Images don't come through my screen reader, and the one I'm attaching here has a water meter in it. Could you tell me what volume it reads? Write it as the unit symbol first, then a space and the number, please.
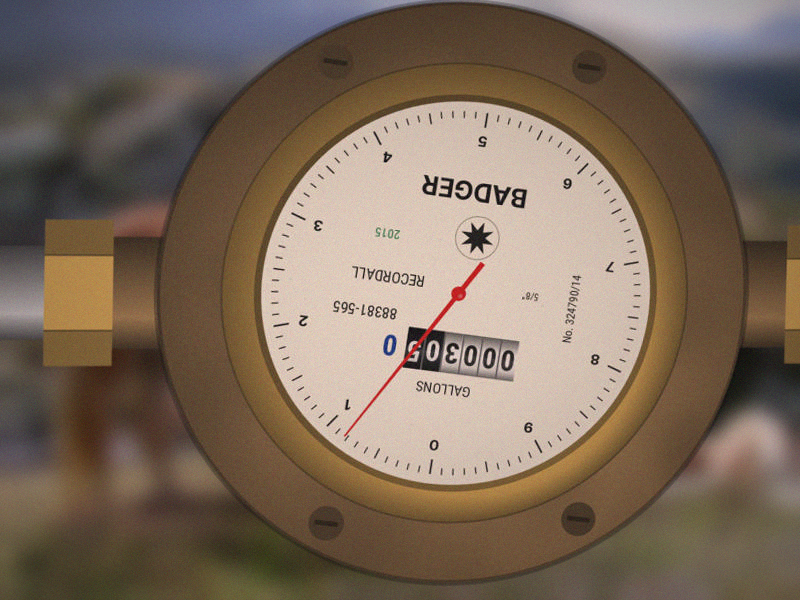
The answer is gal 3050.8
